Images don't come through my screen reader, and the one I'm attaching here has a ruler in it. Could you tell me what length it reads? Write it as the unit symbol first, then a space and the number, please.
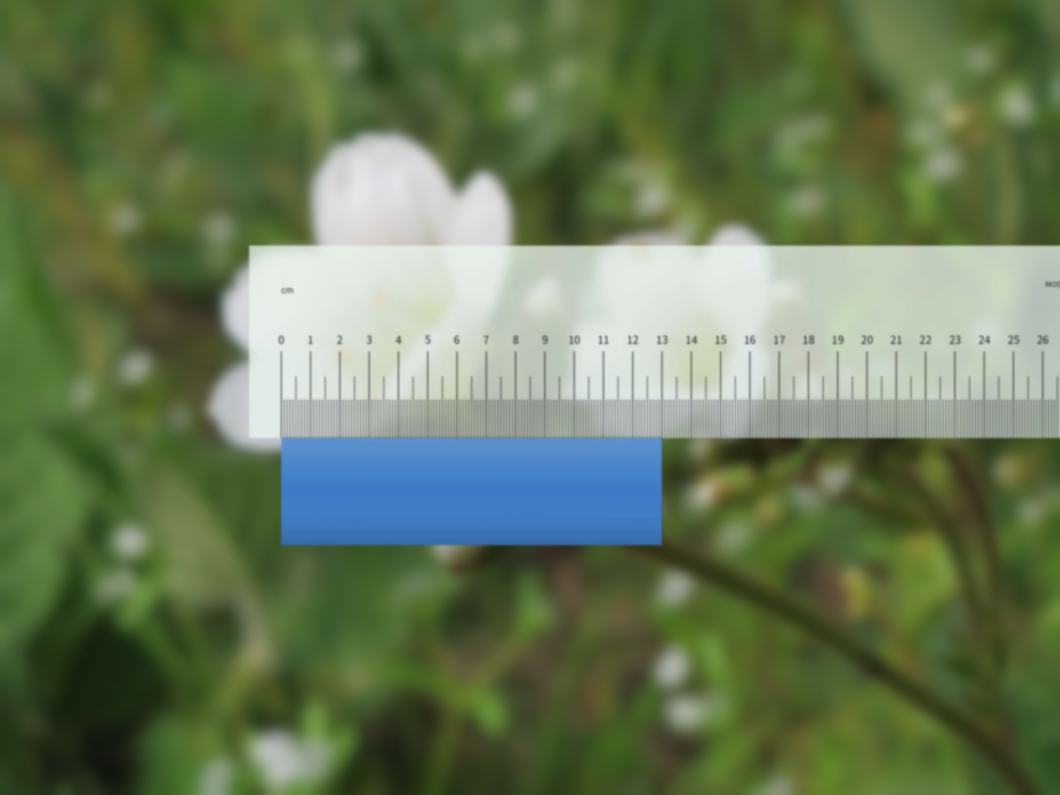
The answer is cm 13
